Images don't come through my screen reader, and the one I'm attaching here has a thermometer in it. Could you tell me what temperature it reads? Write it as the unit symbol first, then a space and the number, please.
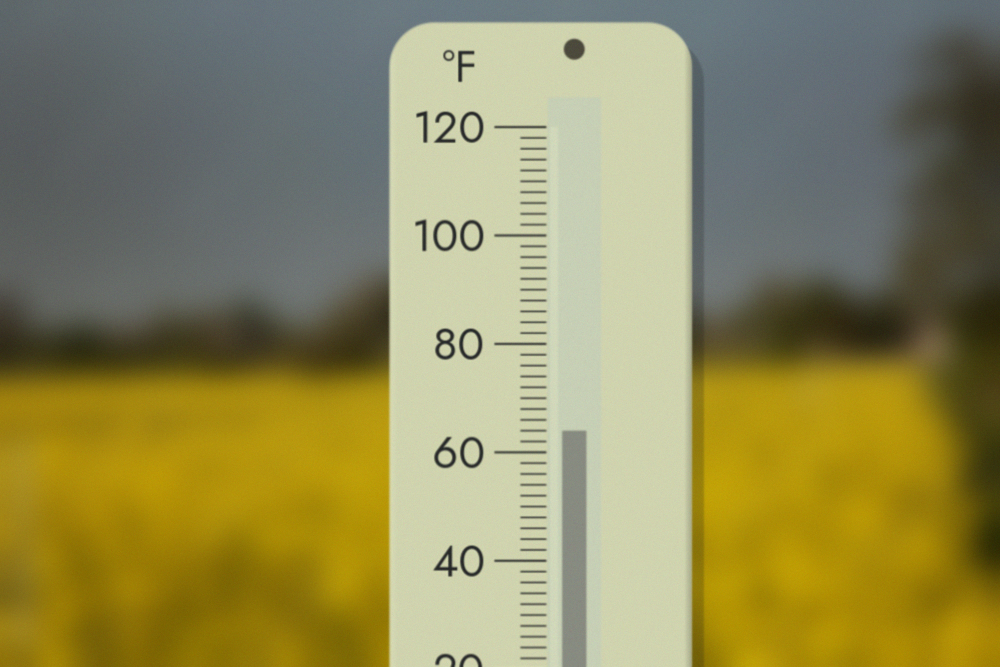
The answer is °F 64
